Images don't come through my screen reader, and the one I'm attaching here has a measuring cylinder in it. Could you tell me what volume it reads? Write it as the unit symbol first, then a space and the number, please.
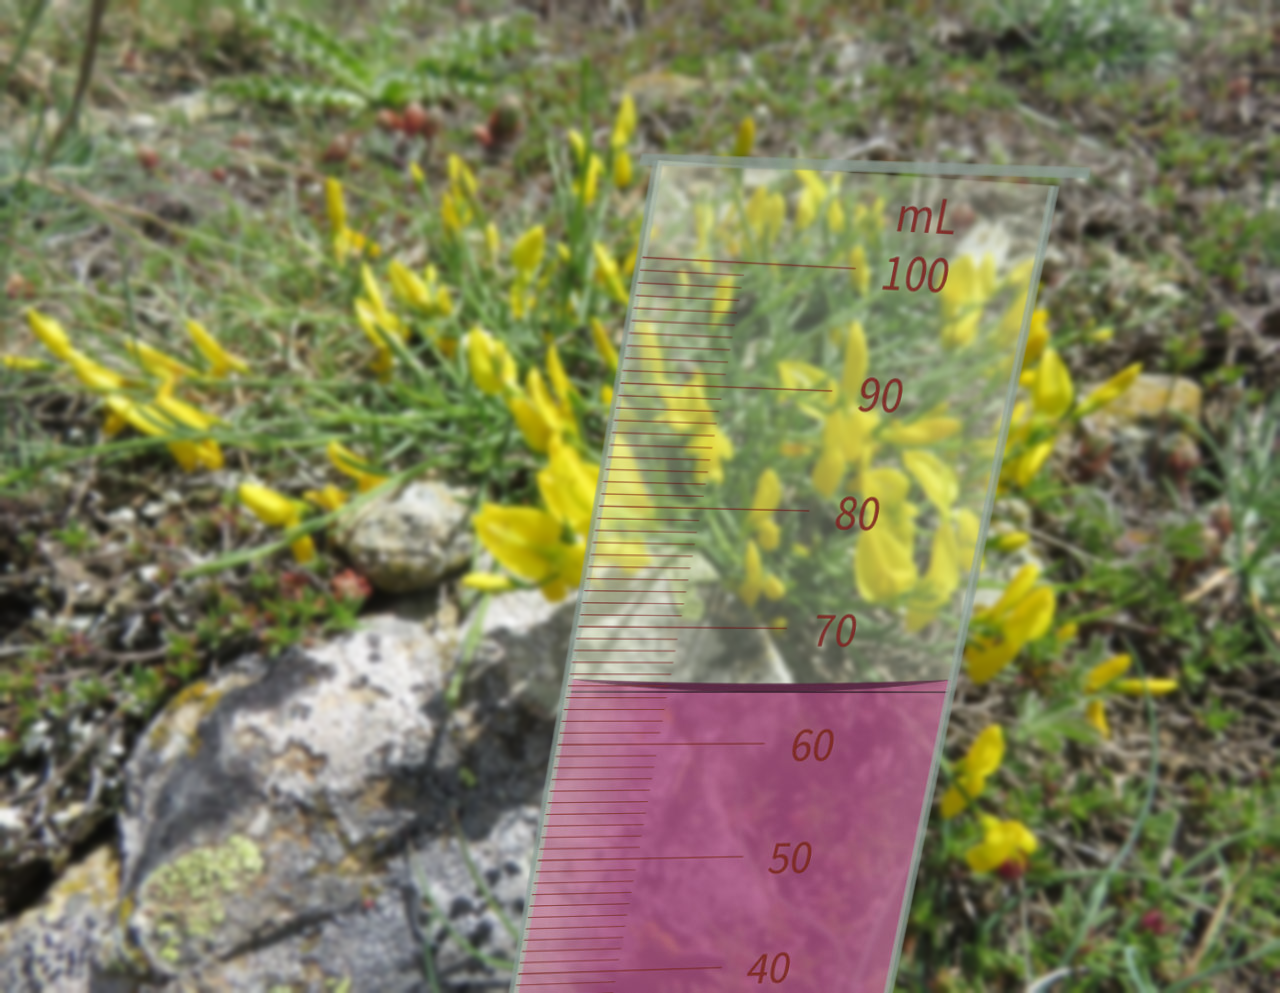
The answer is mL 64.5
